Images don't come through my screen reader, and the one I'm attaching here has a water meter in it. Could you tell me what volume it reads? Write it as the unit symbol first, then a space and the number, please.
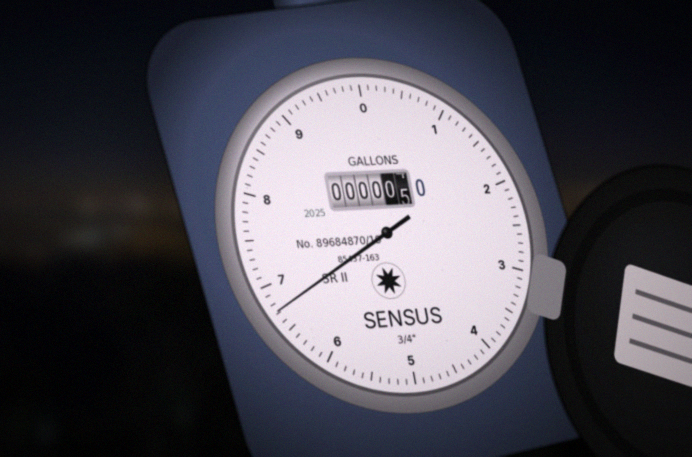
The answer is gal 46.7
